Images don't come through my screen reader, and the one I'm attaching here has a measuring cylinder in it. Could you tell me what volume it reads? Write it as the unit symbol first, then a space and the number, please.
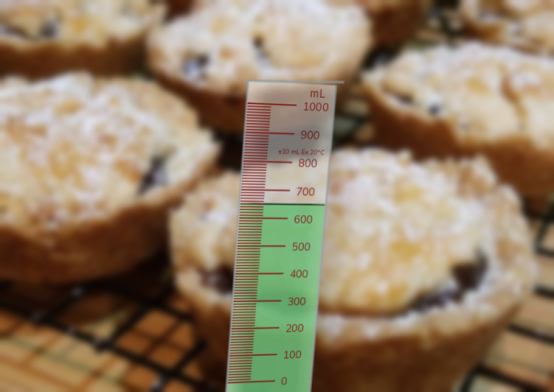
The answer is mL 650
